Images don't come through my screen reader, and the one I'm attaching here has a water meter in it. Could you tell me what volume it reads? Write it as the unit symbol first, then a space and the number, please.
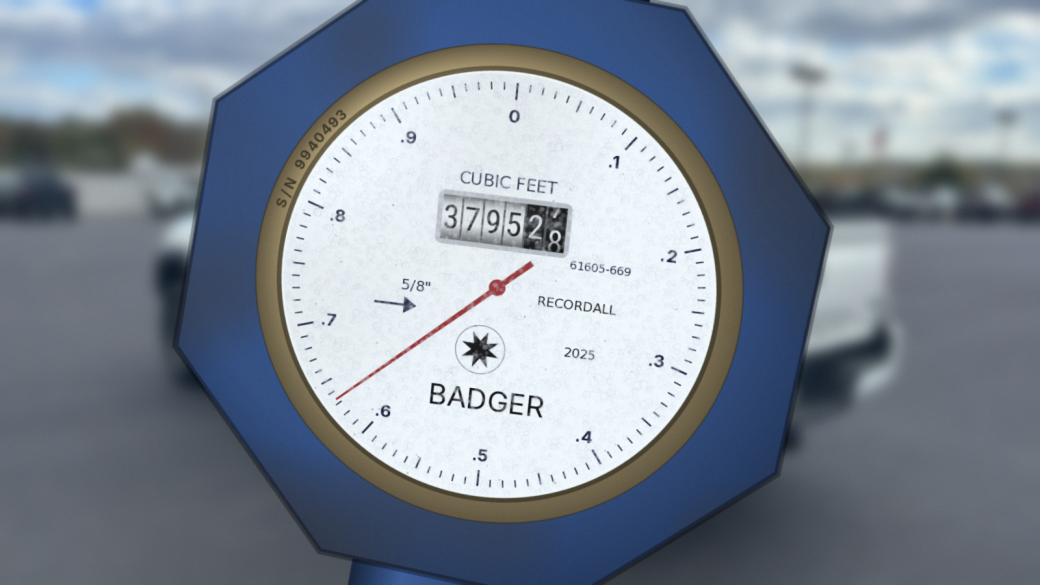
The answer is ft³ 379527.63
